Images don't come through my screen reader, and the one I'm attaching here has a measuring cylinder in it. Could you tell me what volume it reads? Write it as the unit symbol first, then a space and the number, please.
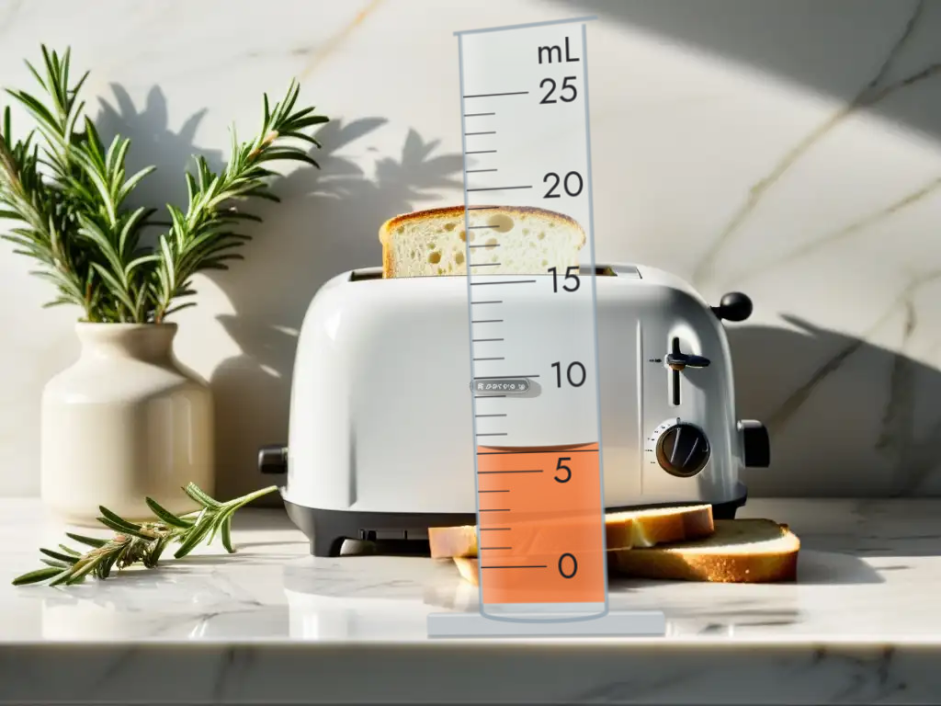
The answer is mL 6
